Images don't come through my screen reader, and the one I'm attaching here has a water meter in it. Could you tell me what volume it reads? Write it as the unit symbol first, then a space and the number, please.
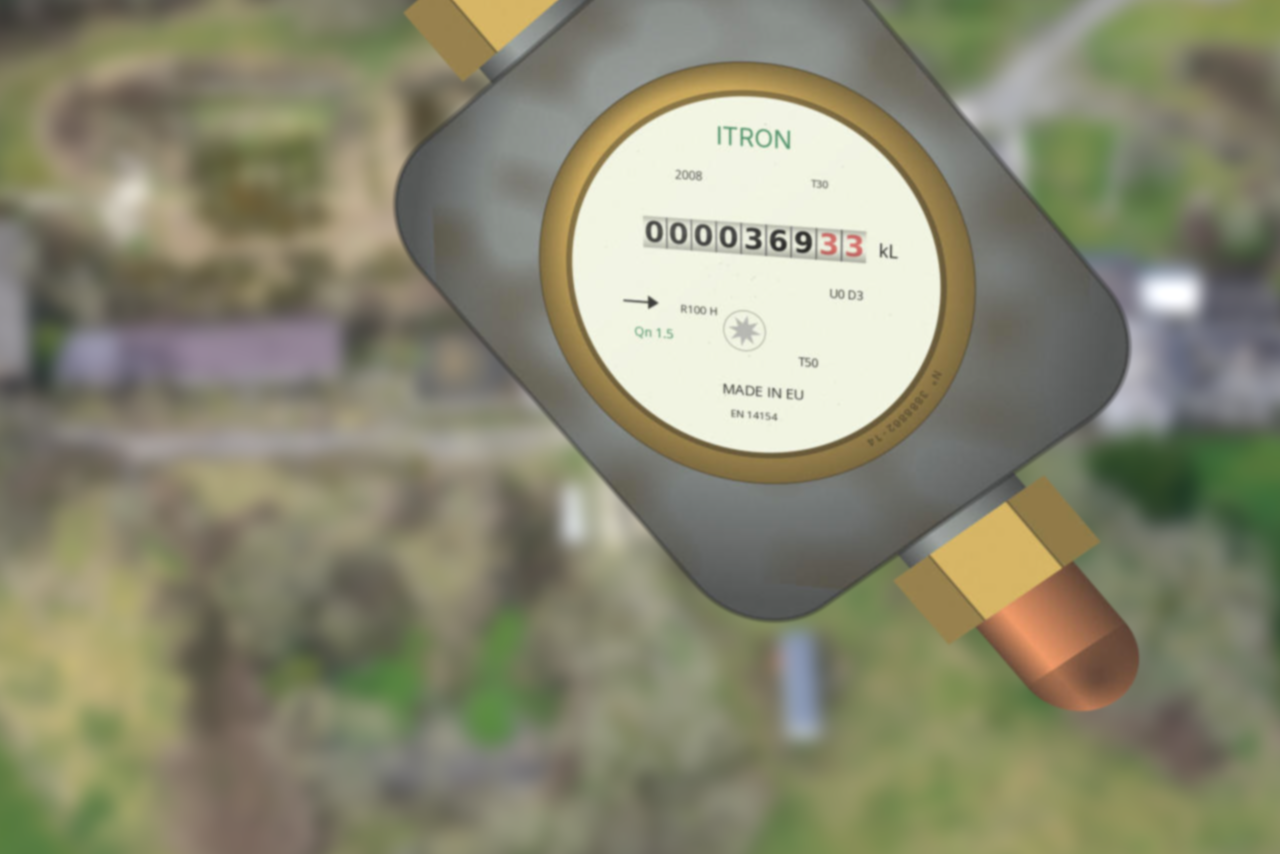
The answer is kL 369.33
